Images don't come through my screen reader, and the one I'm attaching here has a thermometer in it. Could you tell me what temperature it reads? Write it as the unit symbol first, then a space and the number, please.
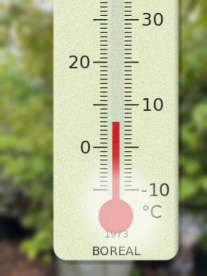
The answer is °C 6
